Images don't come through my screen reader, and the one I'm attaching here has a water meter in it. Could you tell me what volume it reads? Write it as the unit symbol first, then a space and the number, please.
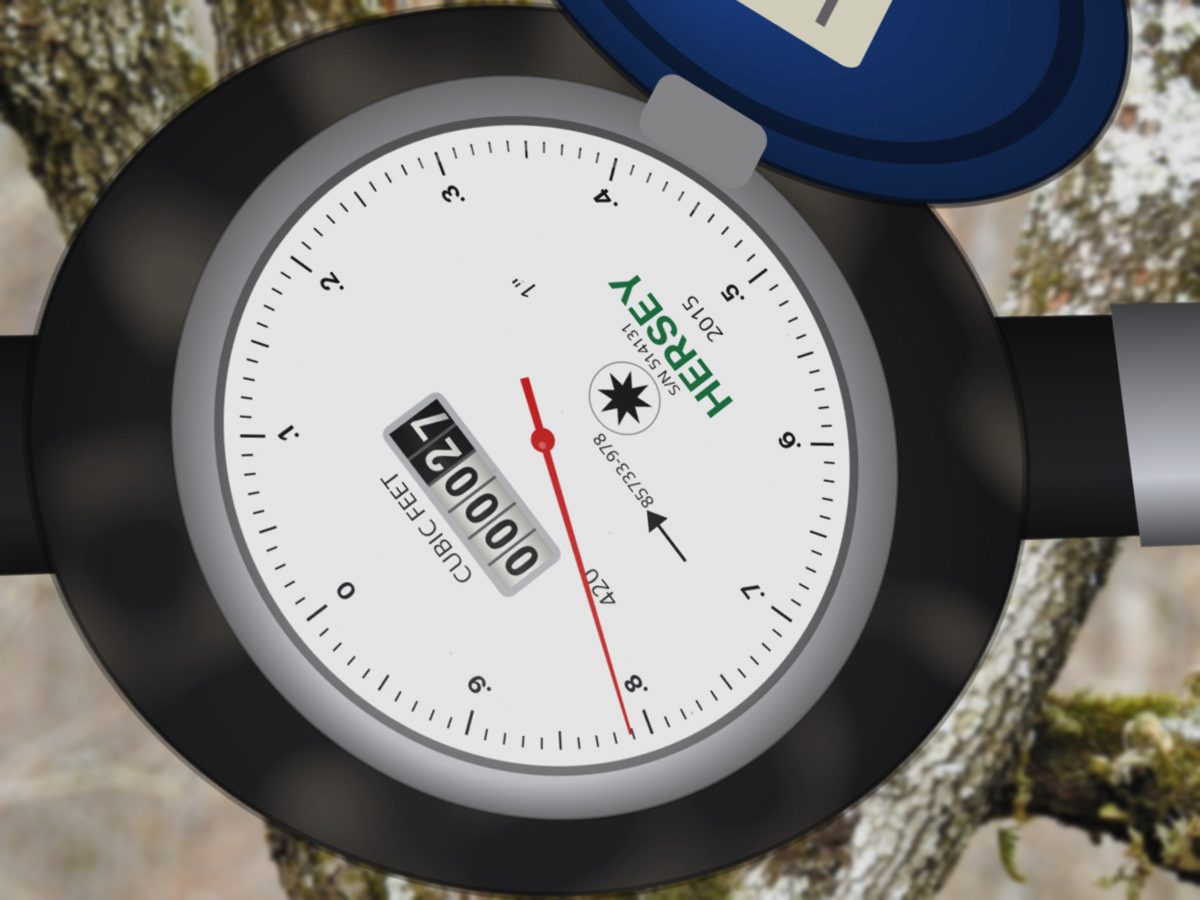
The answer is ft³ 26.81
